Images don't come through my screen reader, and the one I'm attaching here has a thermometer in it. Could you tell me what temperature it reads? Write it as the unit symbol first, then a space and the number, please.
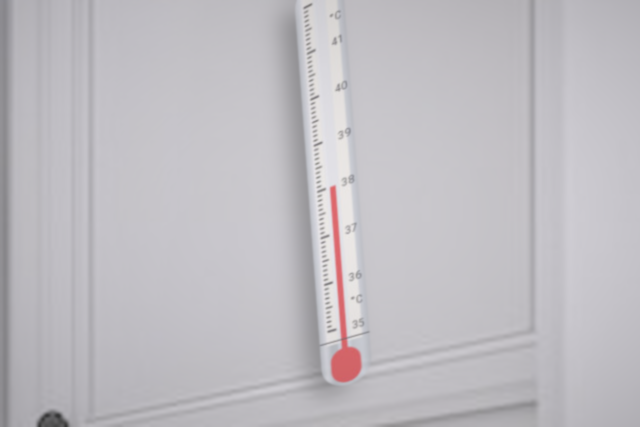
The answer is °C 38
